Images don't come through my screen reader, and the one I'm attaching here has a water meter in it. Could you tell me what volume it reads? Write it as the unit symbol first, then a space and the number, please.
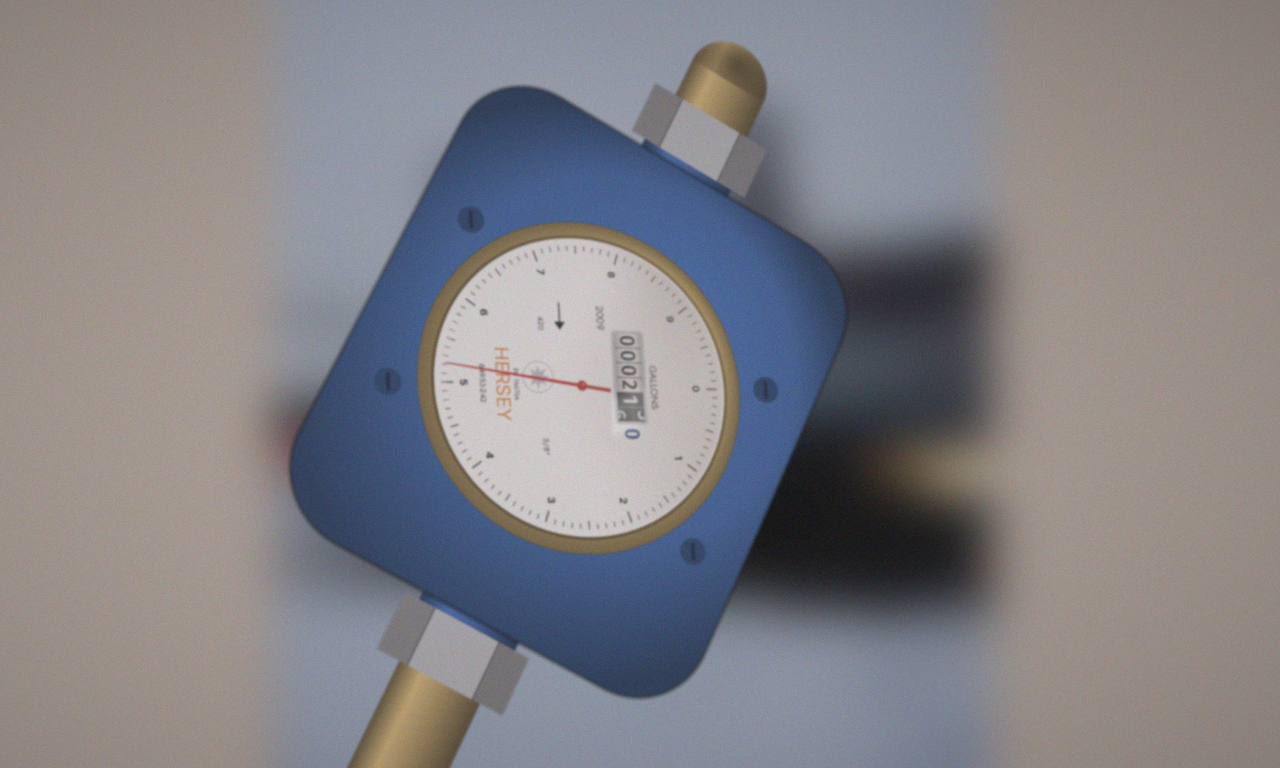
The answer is gal 2155.2
